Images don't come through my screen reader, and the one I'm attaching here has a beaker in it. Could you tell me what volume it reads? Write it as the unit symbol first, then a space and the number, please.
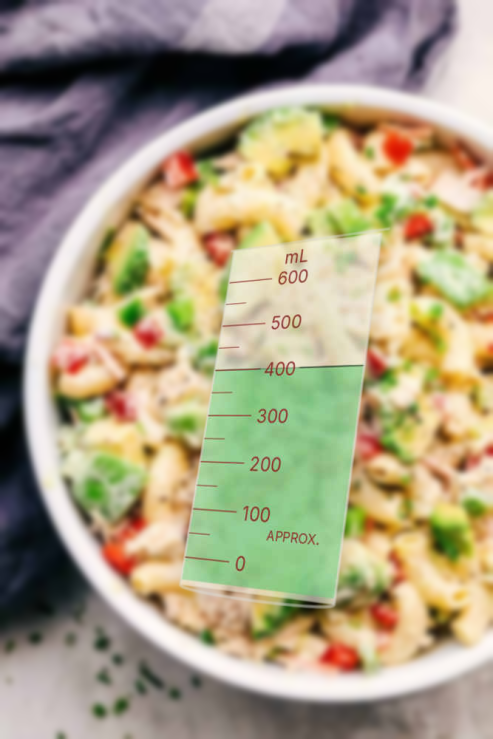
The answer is mL 400
